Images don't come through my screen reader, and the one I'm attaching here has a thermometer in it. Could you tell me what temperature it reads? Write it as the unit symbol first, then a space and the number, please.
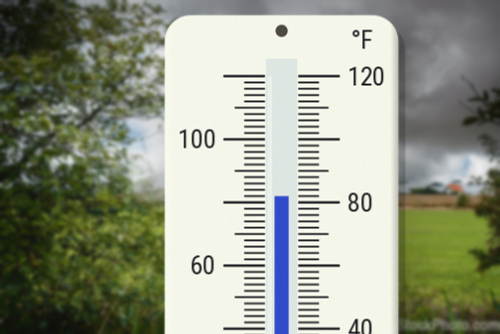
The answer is °F 82
